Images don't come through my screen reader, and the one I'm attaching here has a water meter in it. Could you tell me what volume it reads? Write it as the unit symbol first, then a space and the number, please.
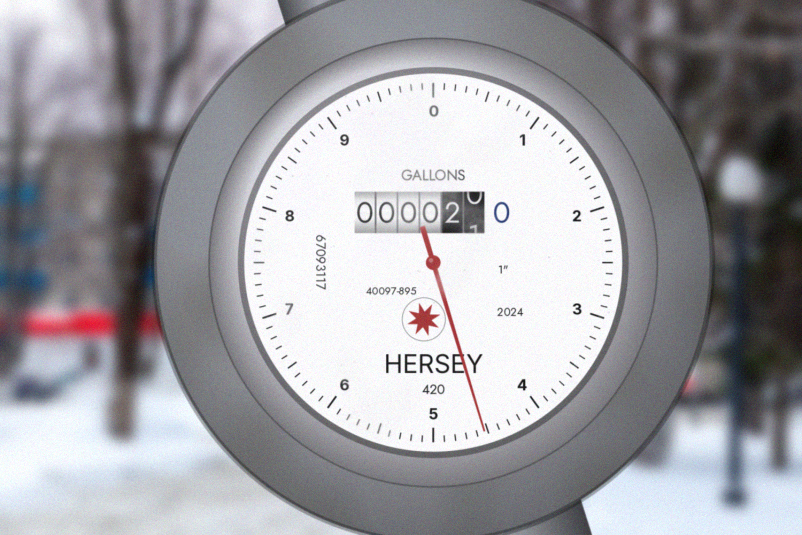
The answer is gal 204.5
